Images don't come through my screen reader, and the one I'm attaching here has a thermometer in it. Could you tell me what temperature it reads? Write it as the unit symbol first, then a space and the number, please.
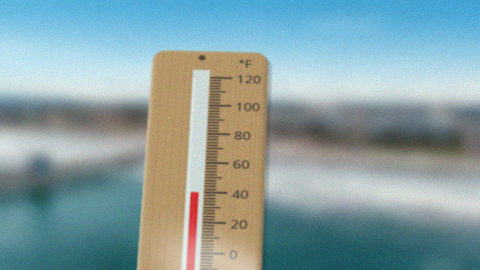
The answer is °F 40
